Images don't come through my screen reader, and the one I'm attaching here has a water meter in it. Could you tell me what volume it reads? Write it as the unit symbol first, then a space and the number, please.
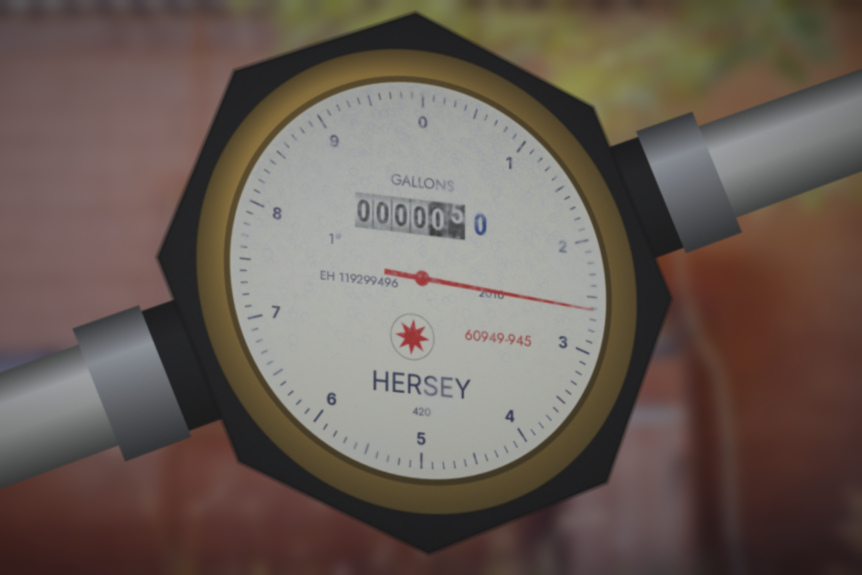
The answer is gal 52.6
